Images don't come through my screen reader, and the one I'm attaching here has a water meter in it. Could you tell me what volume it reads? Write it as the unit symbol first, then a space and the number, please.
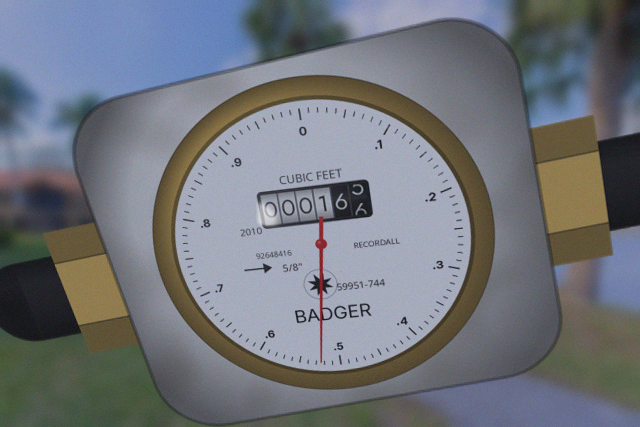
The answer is ft³ 165.52
